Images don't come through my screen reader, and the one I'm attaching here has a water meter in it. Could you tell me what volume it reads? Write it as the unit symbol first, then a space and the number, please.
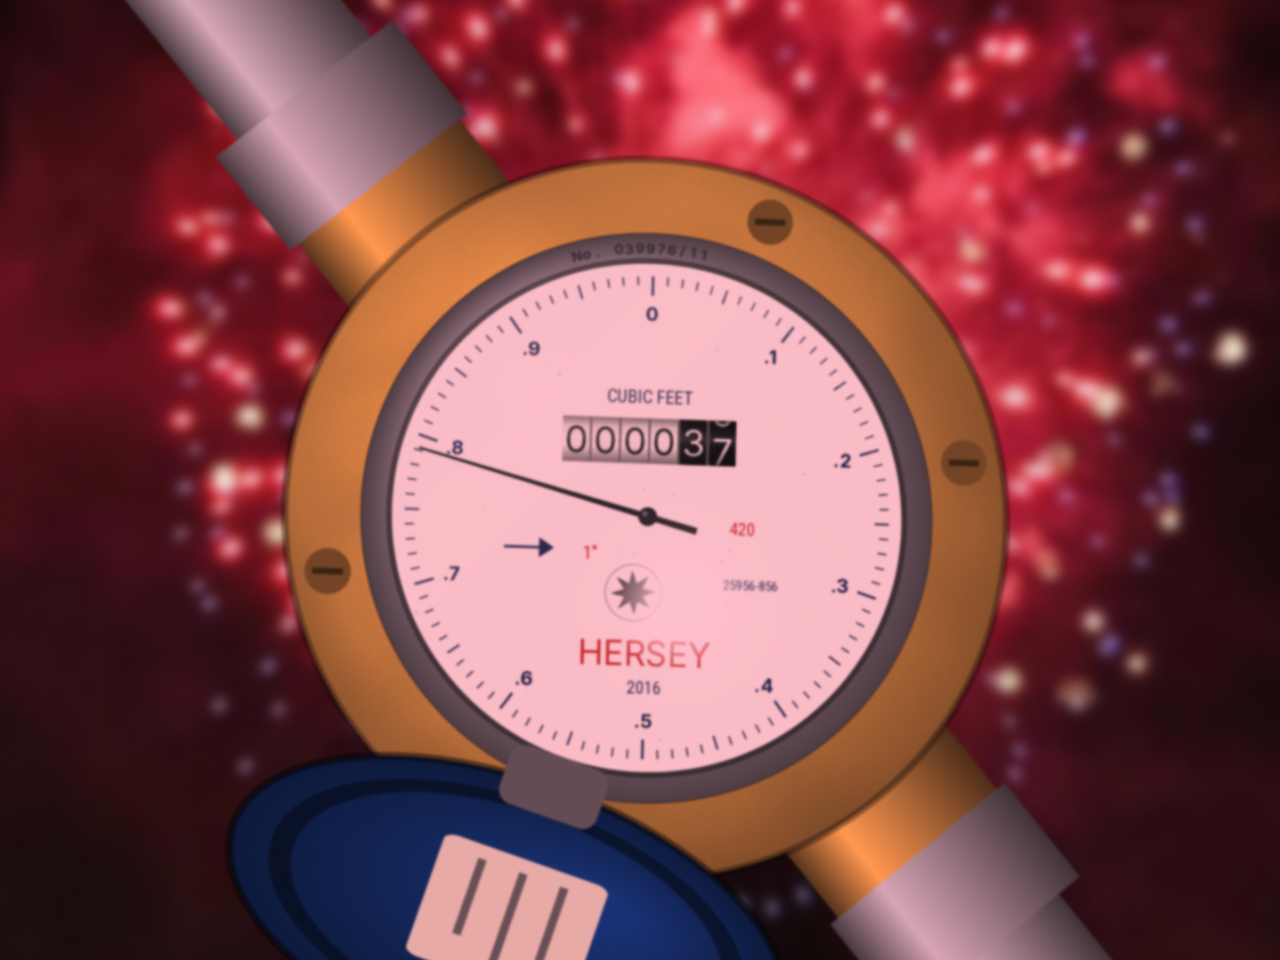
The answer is ft³ 36.79
